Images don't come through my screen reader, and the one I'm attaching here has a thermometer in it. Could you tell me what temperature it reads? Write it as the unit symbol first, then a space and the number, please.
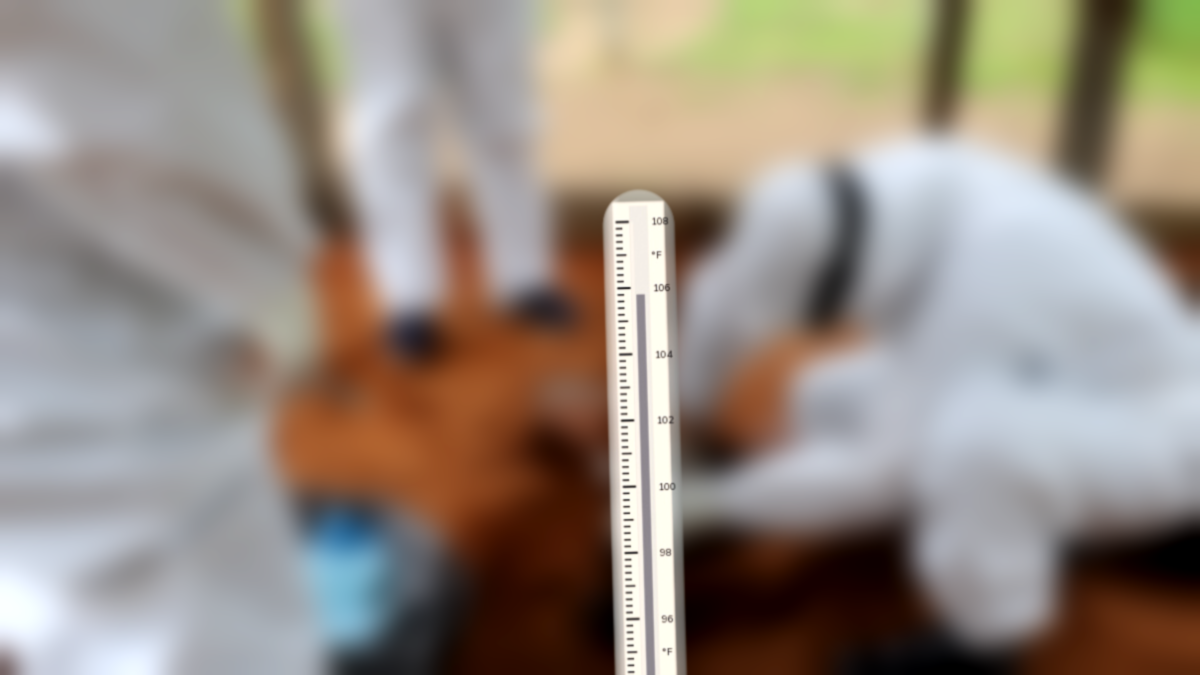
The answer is °F 105.8
